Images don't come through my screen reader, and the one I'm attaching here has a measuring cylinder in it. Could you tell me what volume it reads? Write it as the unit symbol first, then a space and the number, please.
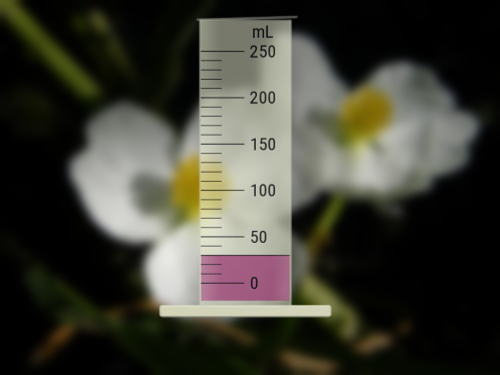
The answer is mL 30
